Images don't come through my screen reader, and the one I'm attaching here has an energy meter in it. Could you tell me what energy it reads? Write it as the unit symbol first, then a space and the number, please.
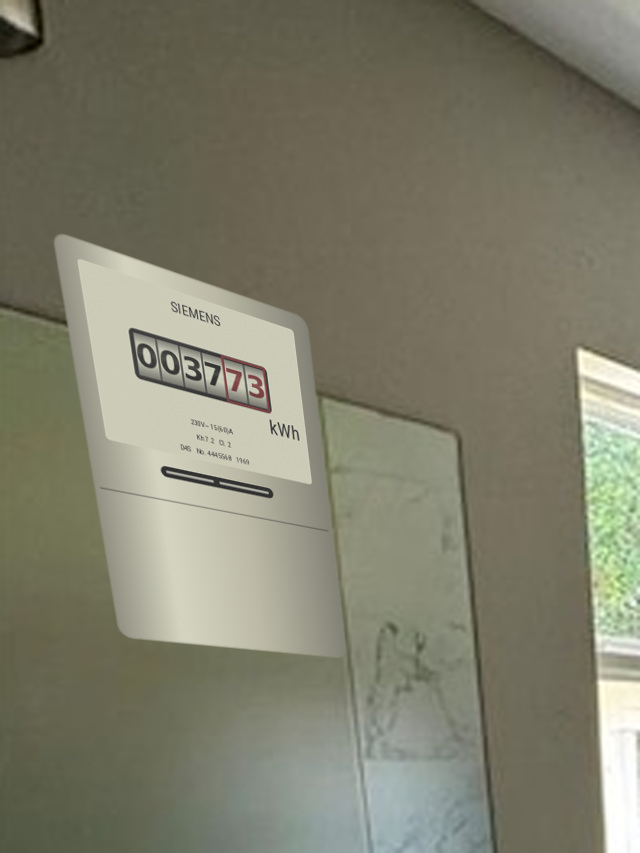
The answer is kWh 37.73
